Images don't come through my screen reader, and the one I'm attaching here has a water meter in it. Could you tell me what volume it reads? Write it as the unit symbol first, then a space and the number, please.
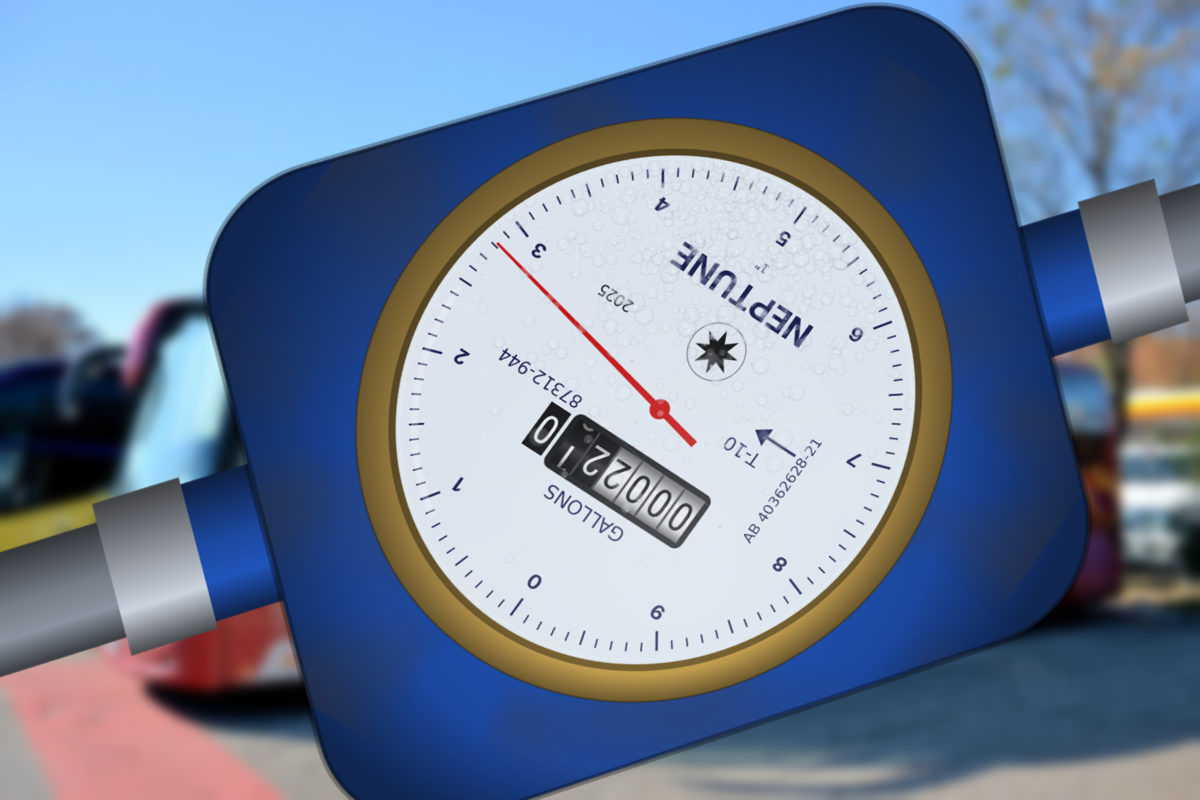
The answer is gal 2212.8
